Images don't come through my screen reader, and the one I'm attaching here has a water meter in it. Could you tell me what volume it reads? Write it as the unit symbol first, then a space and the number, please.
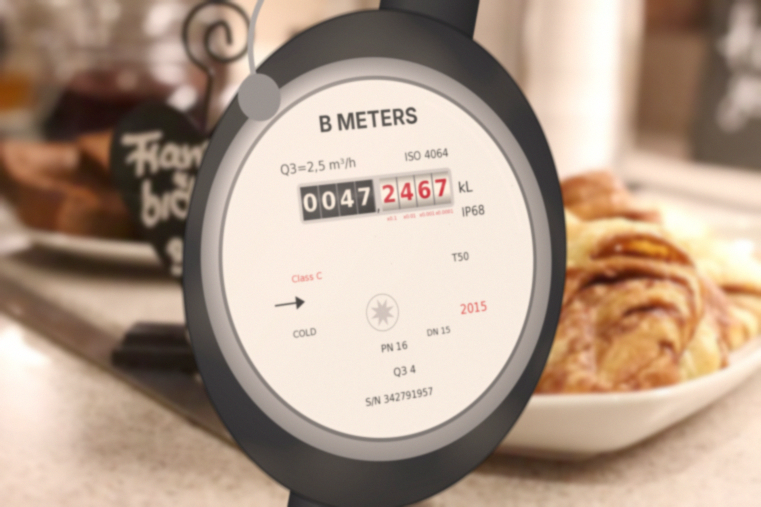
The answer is kL 47.2467
